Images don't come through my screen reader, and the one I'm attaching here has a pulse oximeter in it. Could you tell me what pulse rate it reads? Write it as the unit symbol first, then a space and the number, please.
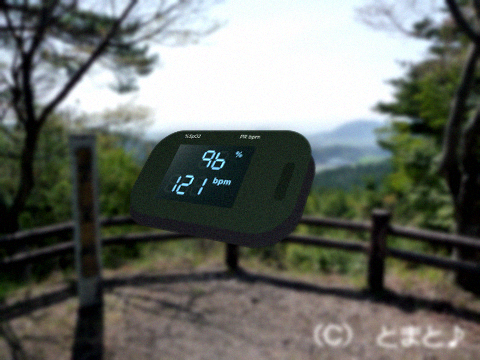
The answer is bpm 121
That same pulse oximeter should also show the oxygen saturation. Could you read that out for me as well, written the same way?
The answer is % 96
